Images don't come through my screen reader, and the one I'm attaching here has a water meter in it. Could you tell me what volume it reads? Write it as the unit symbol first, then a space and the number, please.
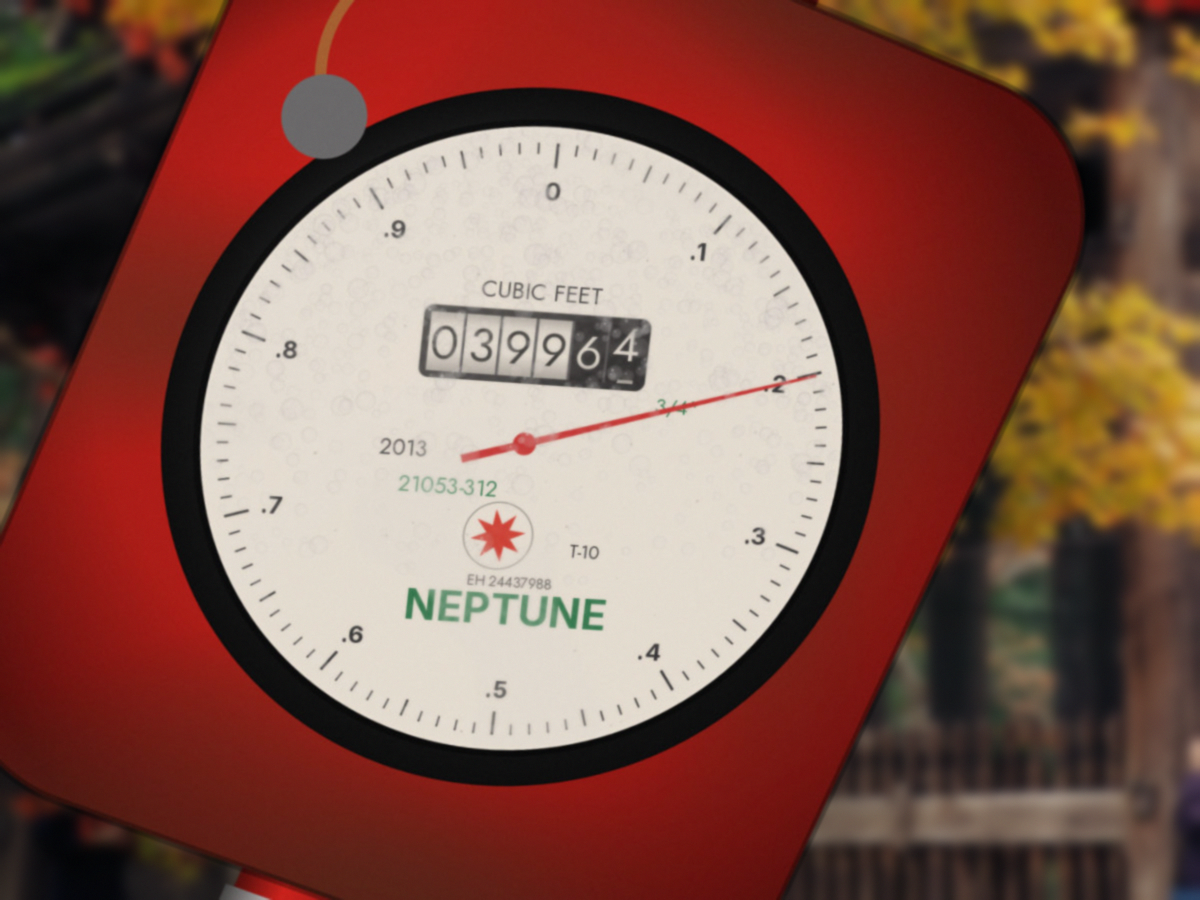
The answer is ft³ 39964.20
